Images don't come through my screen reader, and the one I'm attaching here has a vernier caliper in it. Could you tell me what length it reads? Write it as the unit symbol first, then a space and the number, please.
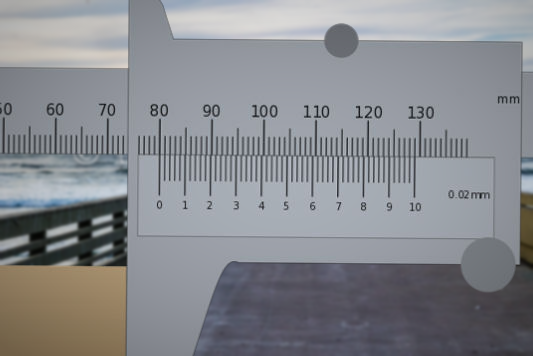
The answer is mm 80.0
